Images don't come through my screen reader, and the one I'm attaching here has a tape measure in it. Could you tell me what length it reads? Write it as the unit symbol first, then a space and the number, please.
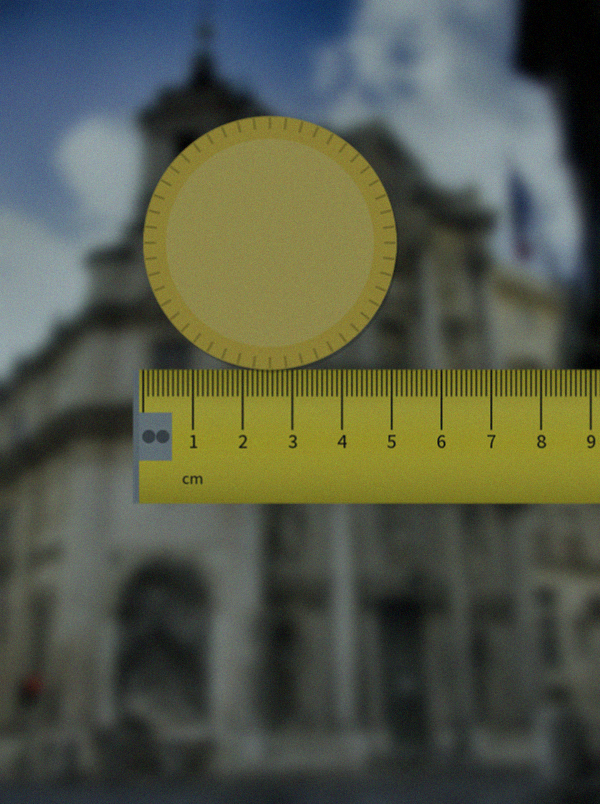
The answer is cm 5.1
